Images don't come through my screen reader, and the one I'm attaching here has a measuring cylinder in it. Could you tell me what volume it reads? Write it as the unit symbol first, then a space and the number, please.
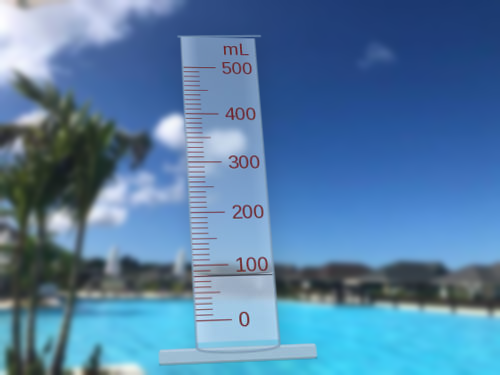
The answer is mL 80
